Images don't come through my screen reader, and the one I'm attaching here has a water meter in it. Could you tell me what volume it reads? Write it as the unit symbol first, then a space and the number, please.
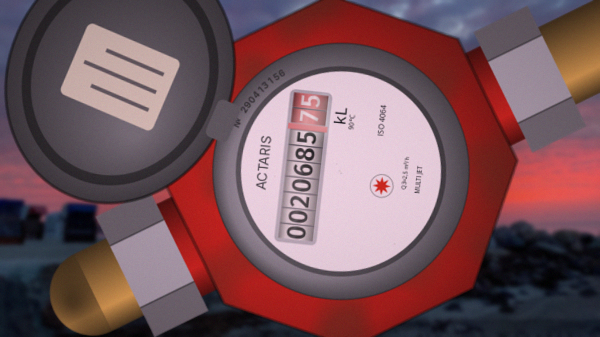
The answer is kL 20685.75
